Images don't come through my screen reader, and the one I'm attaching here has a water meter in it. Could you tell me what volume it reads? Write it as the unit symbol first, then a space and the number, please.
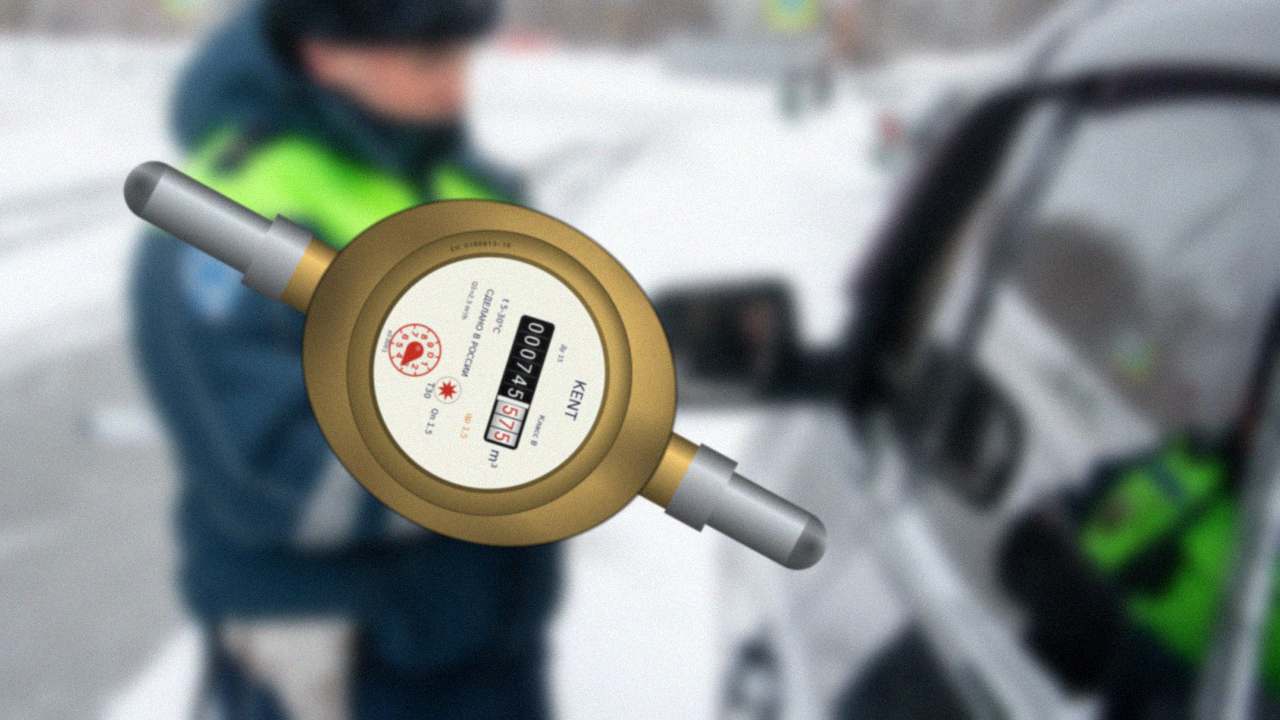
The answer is m³ 745.5753
